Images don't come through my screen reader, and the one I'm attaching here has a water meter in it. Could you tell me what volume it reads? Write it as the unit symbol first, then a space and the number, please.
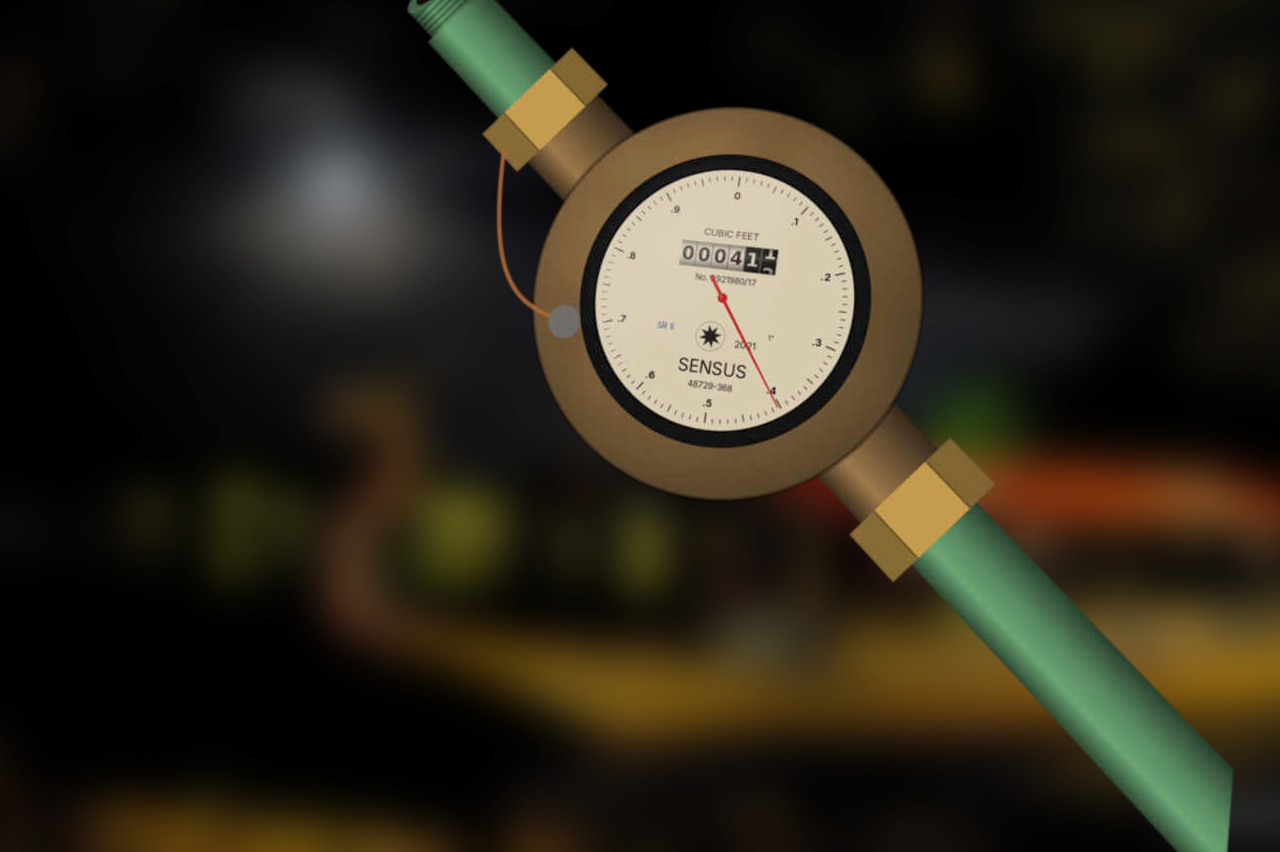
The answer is ft³ 411.40
